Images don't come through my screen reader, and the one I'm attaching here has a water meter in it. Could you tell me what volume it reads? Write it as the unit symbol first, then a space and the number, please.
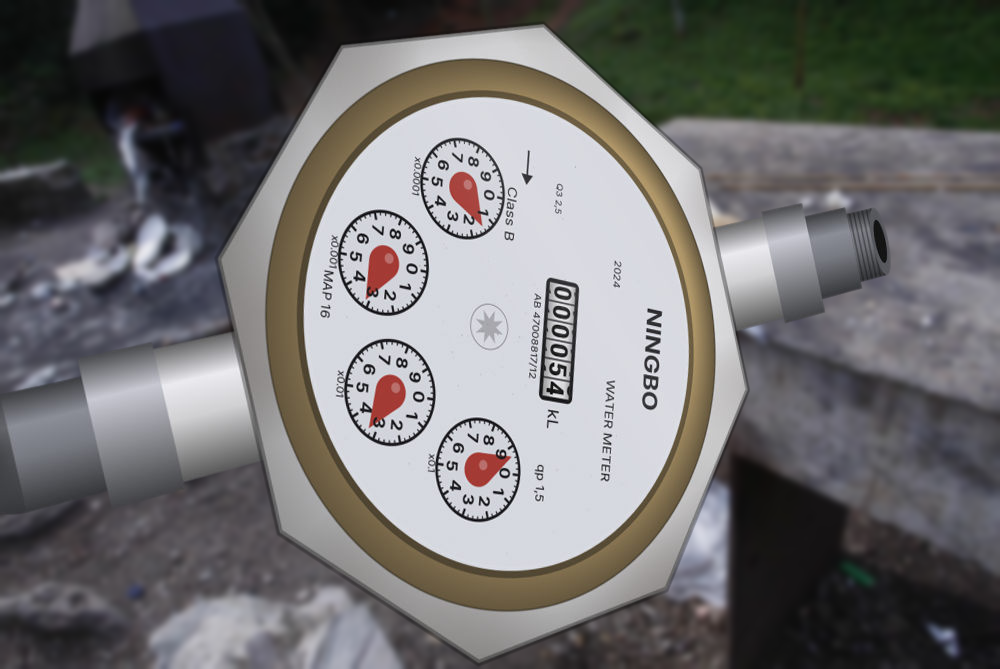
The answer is kL 53.9331
